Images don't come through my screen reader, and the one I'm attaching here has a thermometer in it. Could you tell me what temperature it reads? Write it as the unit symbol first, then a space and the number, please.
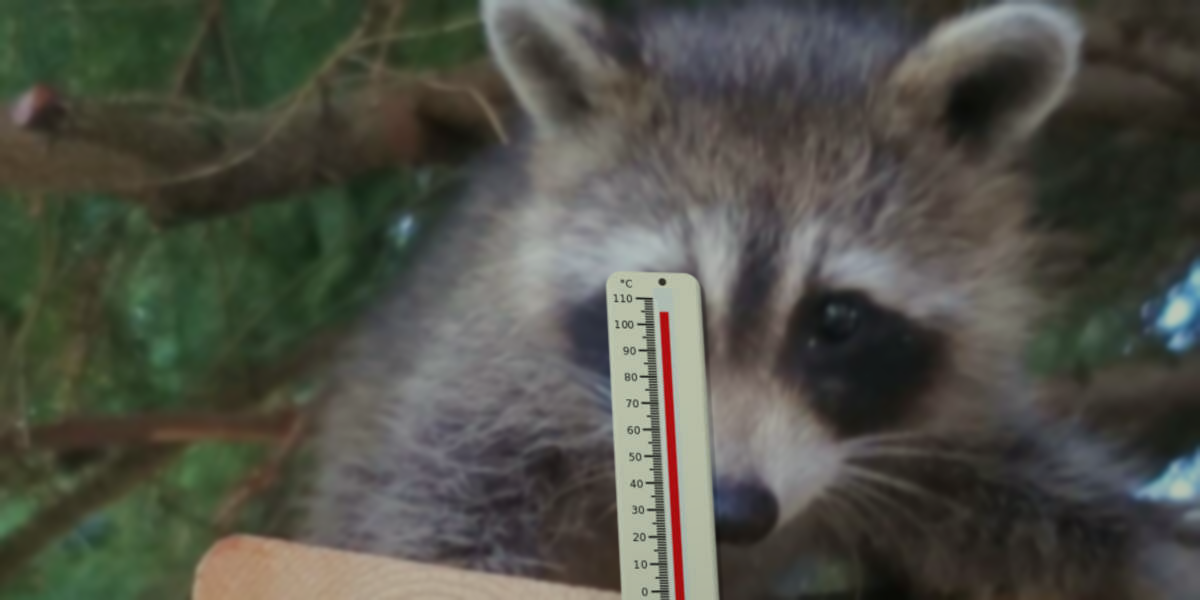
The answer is °C 105
